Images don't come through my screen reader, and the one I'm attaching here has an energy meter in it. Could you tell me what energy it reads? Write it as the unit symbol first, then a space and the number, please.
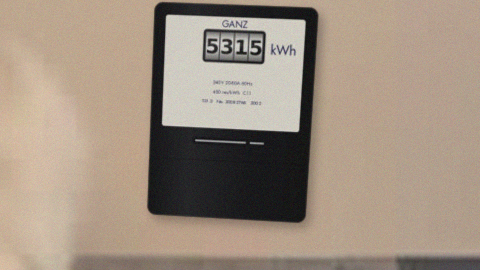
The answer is kWh 5315
